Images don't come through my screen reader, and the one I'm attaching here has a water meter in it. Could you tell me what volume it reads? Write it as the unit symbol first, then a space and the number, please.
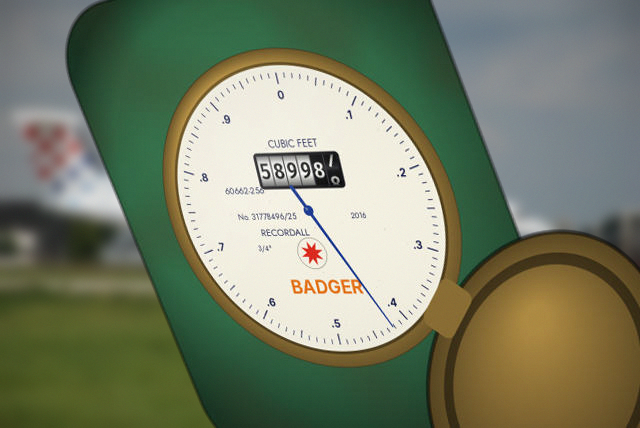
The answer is ft³ 589987.42
